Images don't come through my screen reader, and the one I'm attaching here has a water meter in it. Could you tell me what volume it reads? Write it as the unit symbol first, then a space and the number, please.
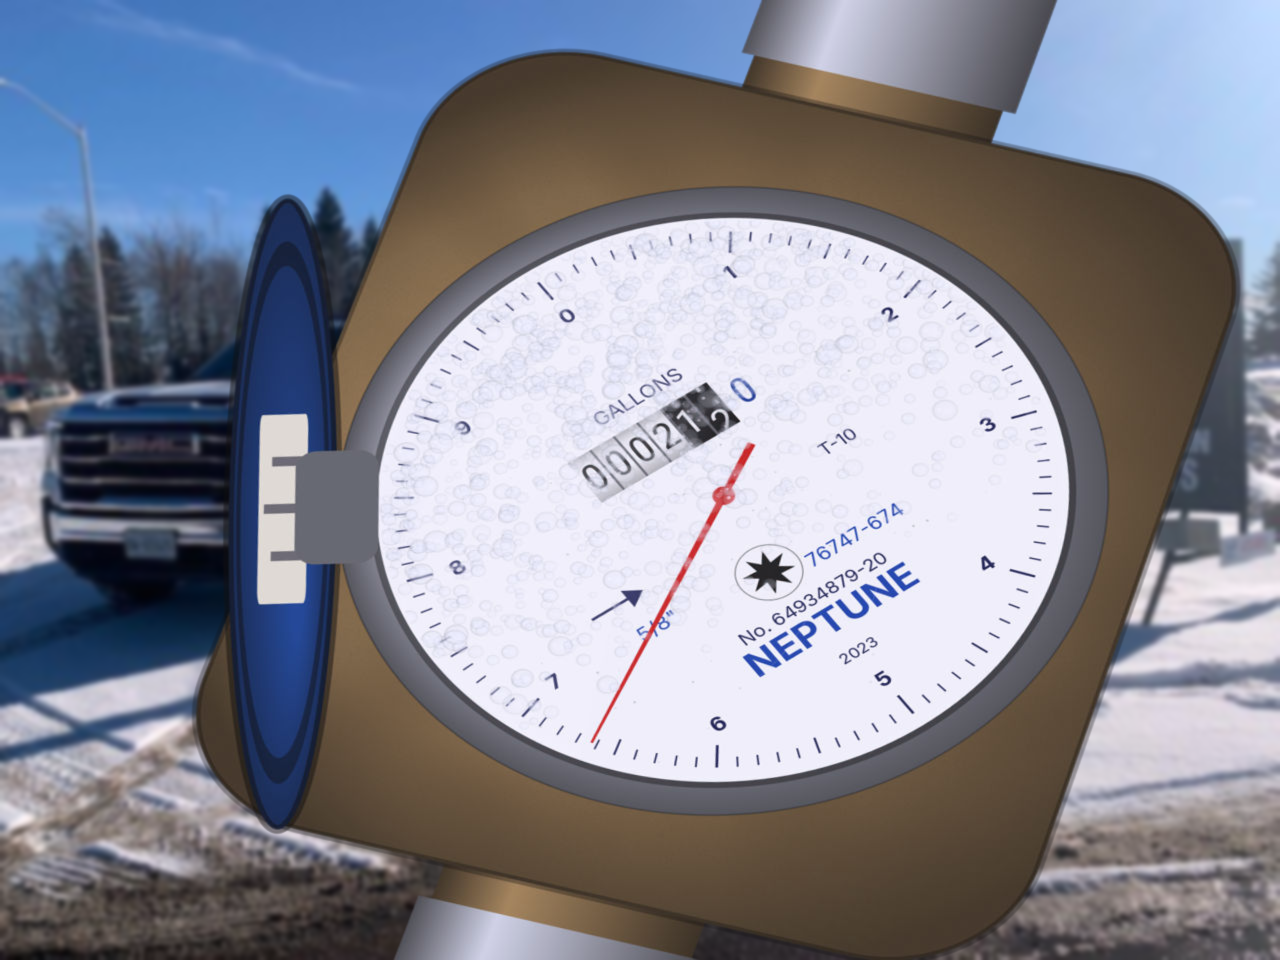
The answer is gal 2116.6
